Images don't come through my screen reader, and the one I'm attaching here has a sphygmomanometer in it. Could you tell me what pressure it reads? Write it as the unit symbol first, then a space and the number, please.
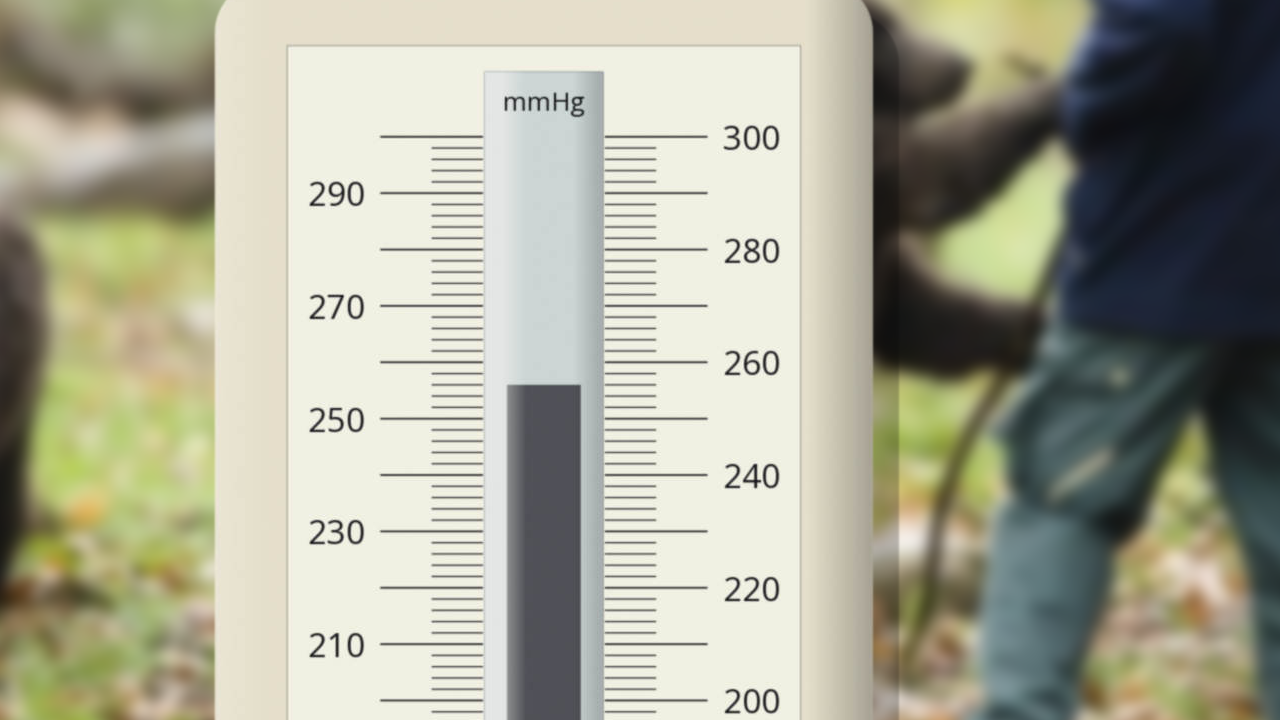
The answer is mmHg 256
